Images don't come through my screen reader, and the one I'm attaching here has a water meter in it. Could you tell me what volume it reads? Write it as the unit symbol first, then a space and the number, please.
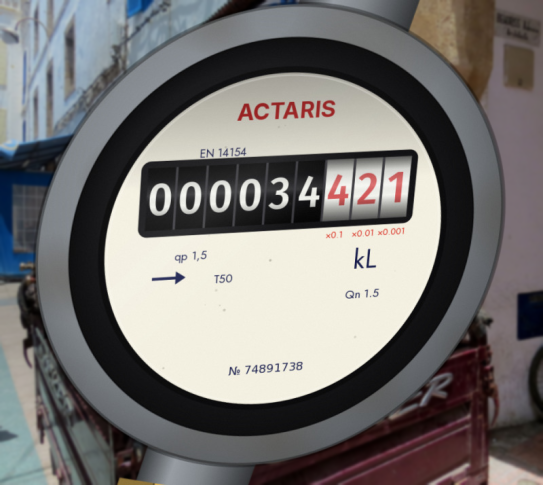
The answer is kL 34.421
